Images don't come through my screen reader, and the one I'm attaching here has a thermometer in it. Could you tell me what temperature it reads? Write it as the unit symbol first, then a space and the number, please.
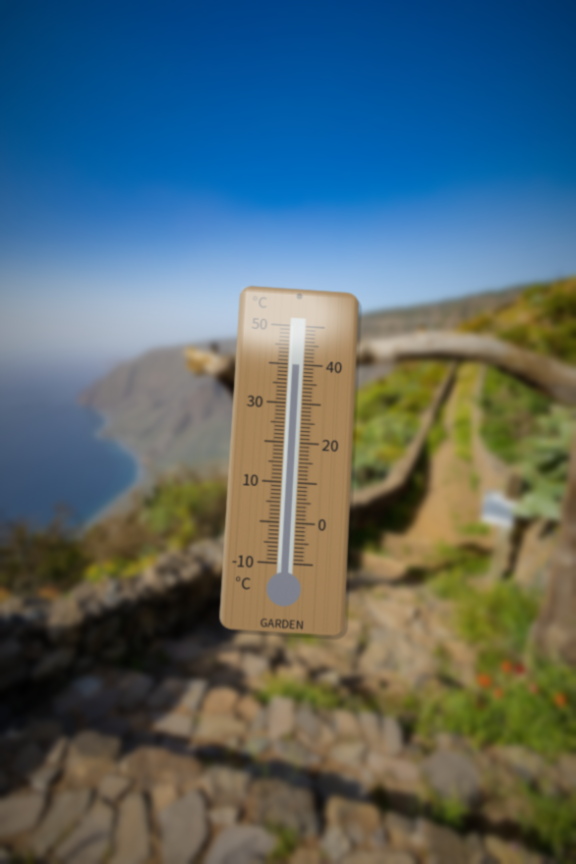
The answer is °C 40
